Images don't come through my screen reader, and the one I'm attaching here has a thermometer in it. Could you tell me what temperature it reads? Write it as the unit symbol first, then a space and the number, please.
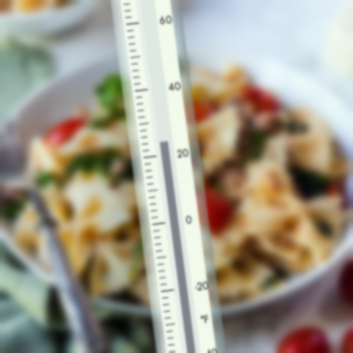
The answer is °F 24
